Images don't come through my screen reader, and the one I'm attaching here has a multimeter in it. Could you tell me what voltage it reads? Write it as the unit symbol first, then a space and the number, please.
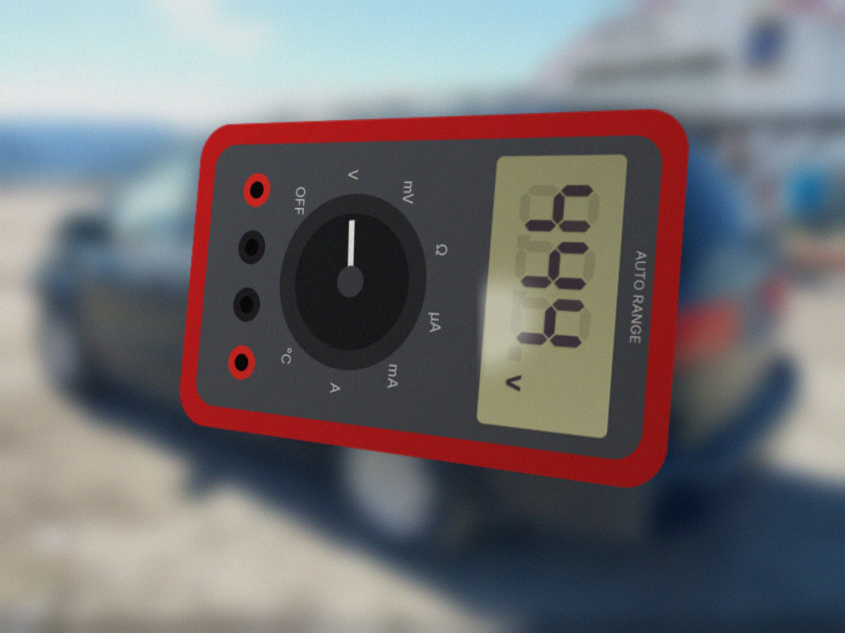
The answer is V 444
